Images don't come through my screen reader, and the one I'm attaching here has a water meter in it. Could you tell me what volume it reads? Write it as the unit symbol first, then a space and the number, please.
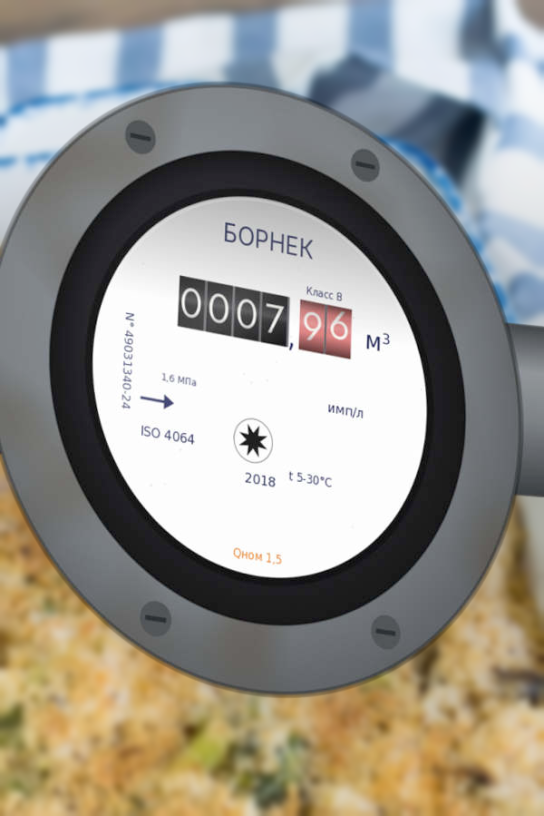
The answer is m³ 7.96
